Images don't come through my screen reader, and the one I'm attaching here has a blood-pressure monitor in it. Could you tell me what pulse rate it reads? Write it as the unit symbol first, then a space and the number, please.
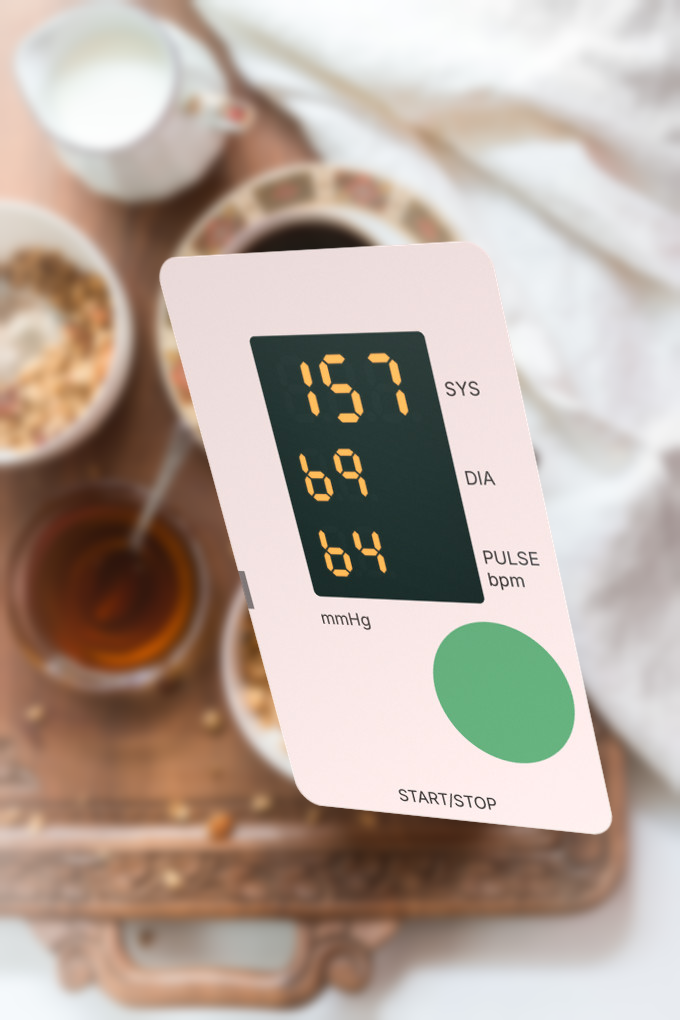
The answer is bpm 64
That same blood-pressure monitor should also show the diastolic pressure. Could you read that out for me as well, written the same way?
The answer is mmHg 69
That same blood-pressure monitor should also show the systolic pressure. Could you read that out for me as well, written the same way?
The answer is mmHg 157
